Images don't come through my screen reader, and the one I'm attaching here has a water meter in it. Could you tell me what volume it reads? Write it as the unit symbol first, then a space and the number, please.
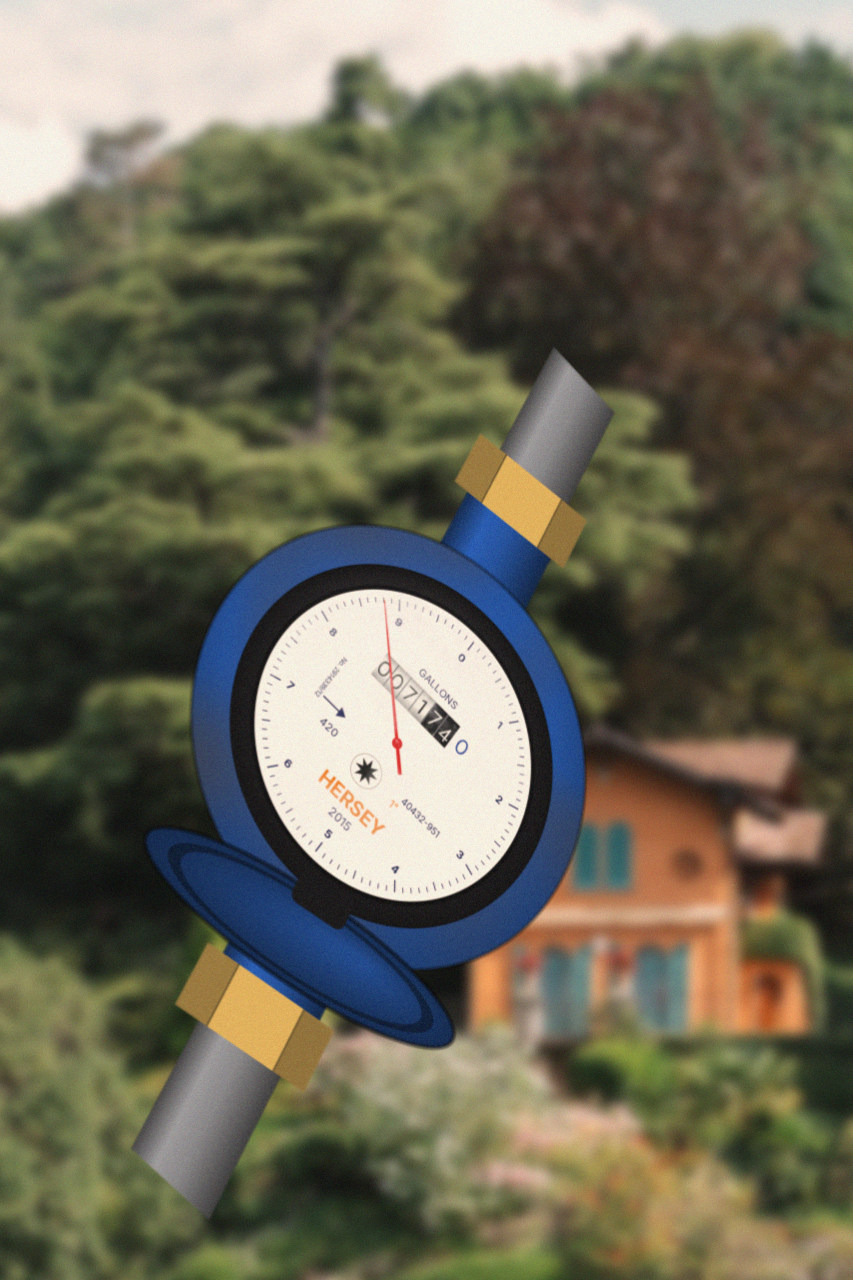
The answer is gal 71738.8
